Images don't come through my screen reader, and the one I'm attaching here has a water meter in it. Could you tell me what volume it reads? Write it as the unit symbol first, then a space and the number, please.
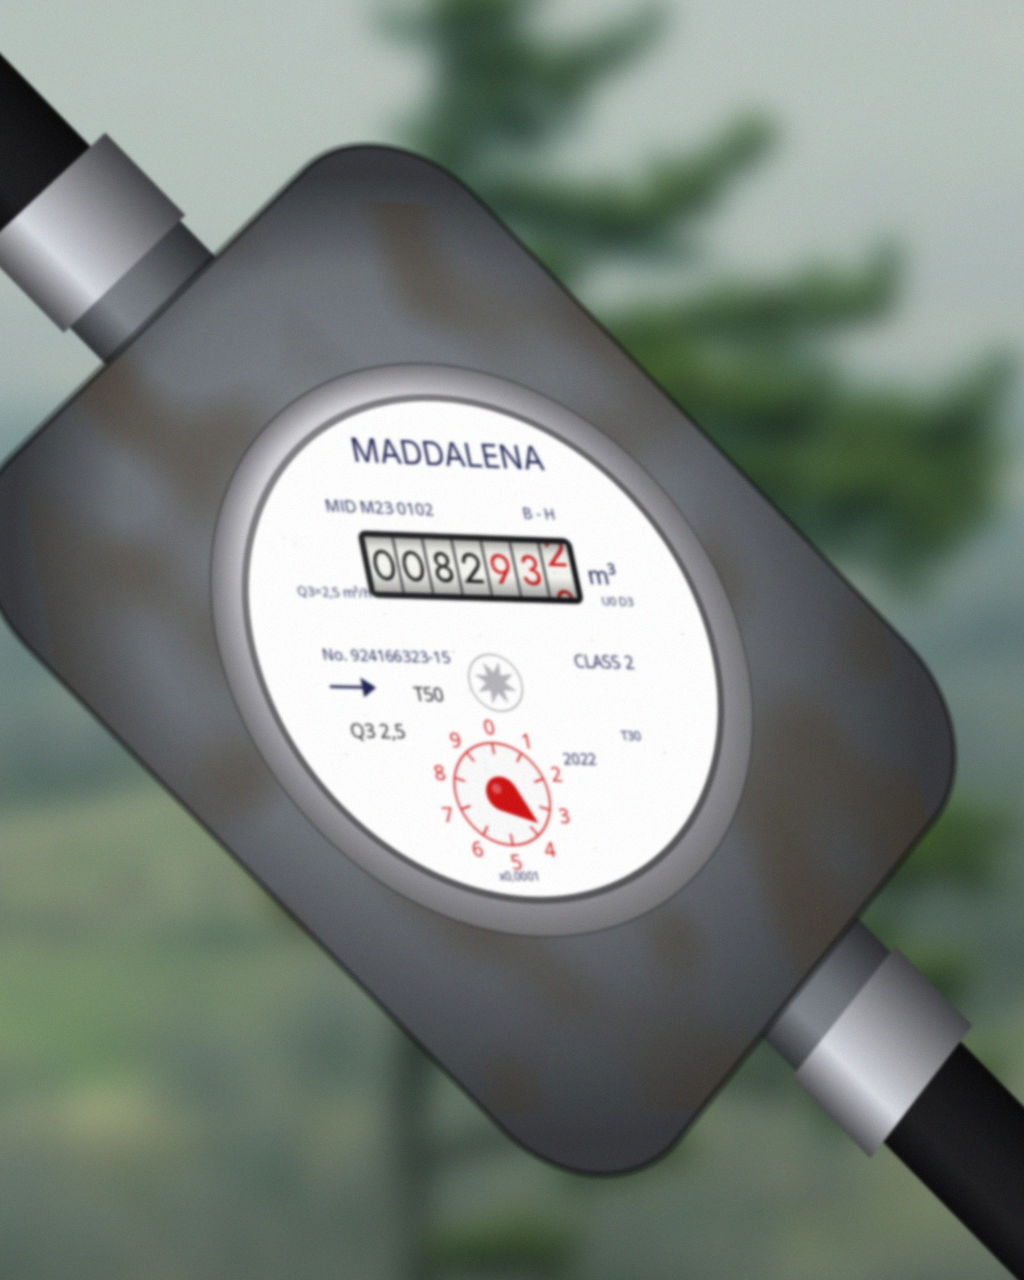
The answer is m³ 82.9323
